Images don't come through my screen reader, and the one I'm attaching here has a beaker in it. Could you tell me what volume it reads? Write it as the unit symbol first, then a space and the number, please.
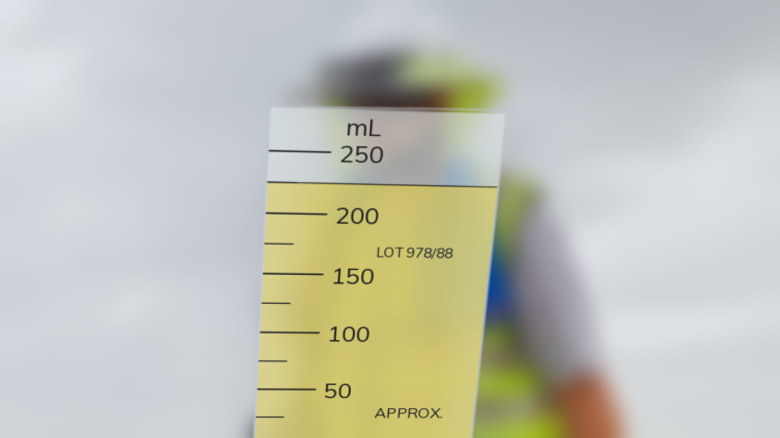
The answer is mL 225
